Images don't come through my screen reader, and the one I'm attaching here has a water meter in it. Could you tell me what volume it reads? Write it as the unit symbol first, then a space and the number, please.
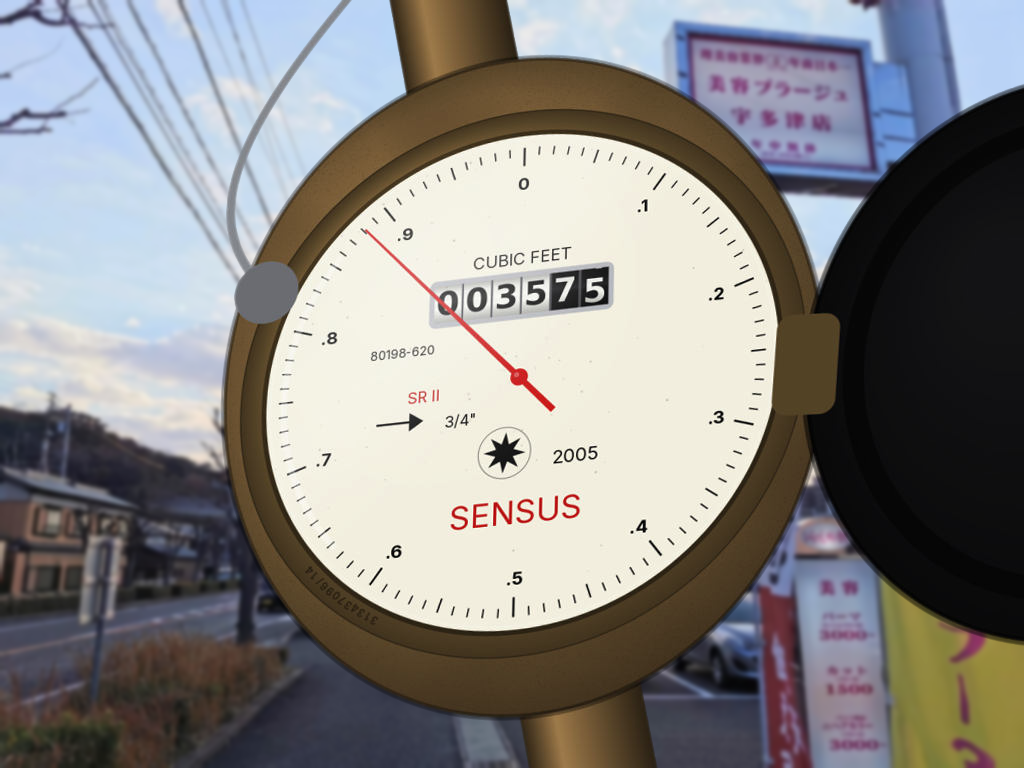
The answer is ft³ 3574.88
